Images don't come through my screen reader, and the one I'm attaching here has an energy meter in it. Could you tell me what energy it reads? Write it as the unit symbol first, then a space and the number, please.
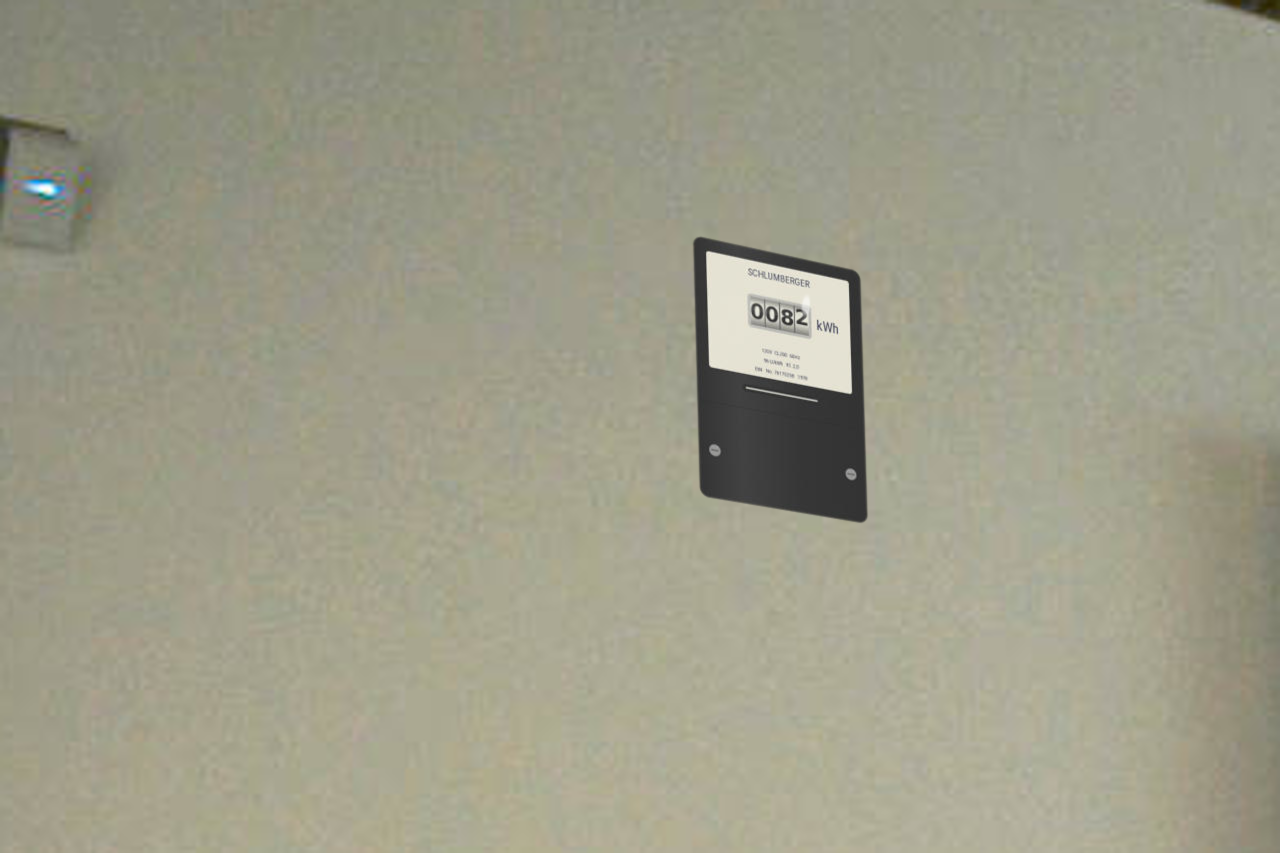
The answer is kWh 82
